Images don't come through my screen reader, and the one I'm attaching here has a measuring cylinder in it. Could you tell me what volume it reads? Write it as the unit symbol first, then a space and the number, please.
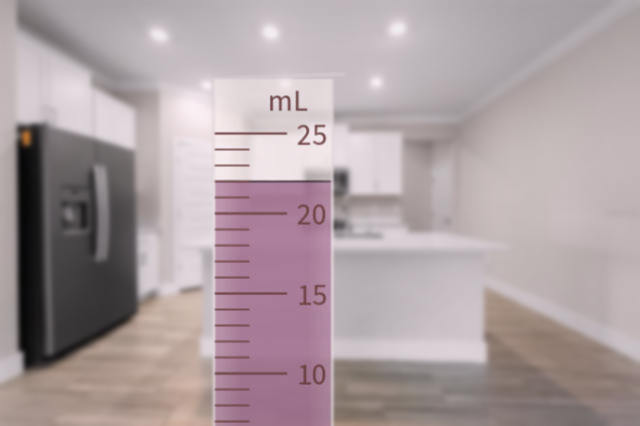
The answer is mL 22
